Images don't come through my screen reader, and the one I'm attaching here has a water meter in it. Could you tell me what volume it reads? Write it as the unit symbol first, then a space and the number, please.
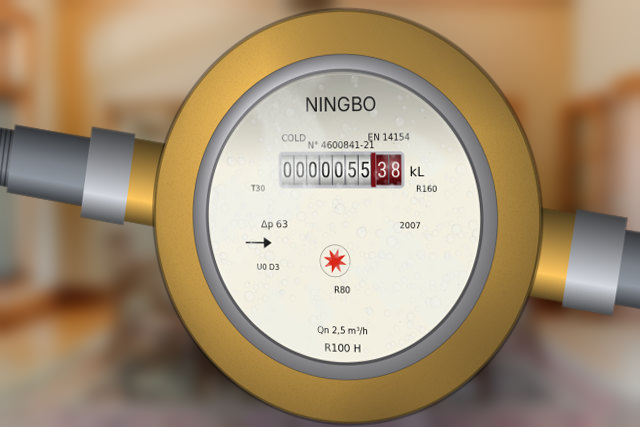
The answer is kL 55.38
